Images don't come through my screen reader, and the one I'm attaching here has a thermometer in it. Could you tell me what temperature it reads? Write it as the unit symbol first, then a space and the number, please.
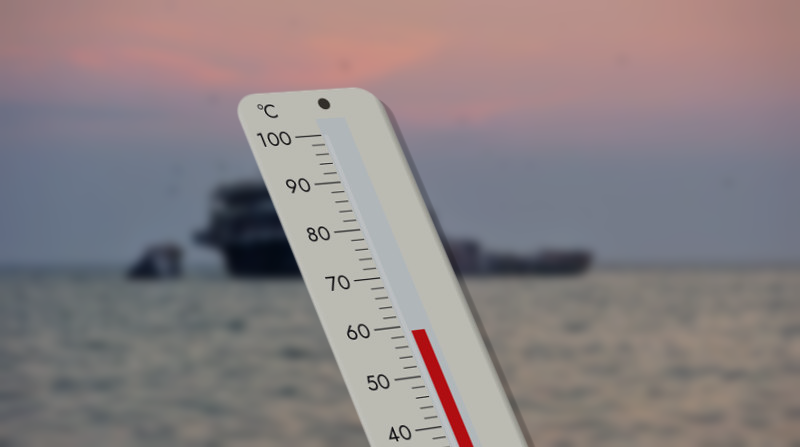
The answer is °C 59
